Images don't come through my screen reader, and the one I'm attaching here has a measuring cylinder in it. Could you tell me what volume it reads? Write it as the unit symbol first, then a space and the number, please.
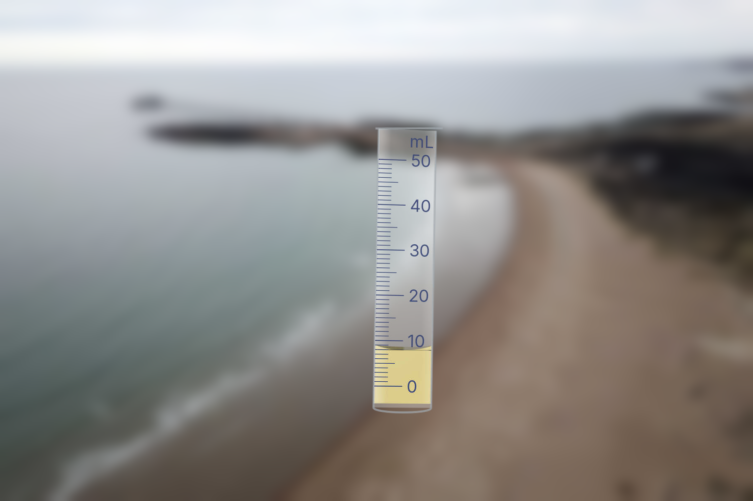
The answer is mL 8
